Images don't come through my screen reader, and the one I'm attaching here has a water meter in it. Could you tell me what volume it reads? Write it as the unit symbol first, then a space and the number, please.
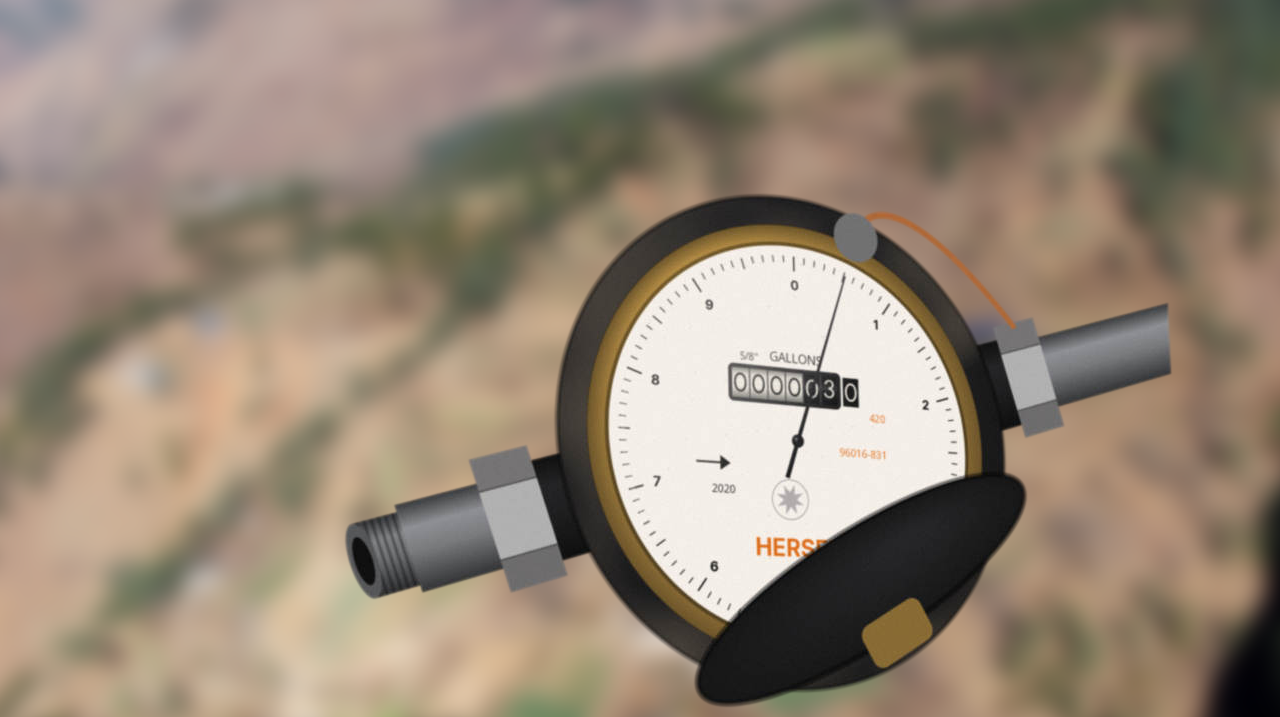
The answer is gal 30.5
